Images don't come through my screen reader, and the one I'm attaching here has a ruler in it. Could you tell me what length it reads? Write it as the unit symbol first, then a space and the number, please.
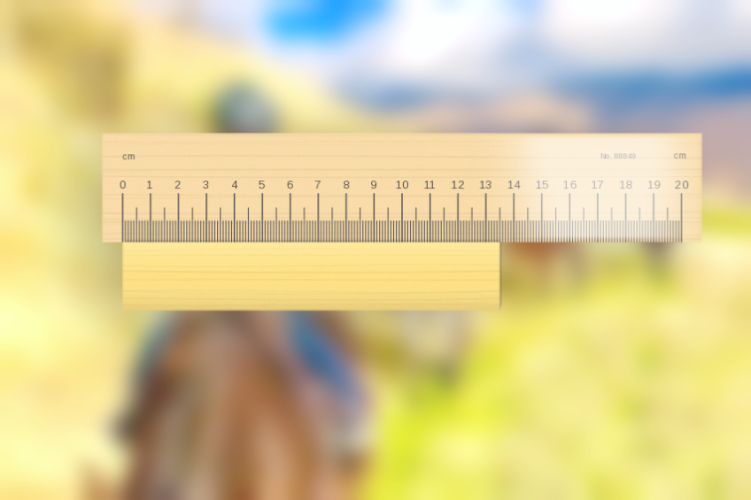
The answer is cm 13.5
